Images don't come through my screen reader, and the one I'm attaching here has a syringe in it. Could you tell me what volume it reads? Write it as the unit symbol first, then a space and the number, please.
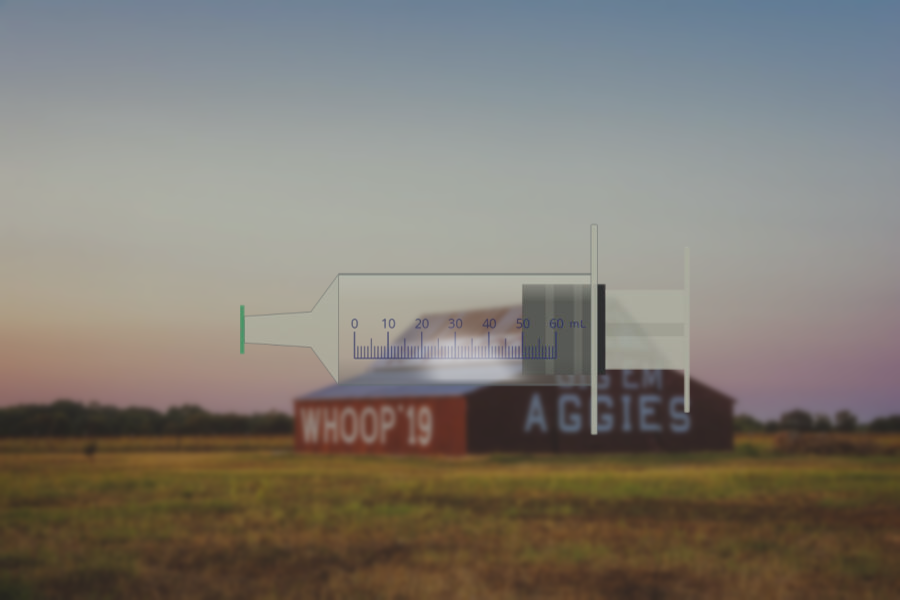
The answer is mL 50
